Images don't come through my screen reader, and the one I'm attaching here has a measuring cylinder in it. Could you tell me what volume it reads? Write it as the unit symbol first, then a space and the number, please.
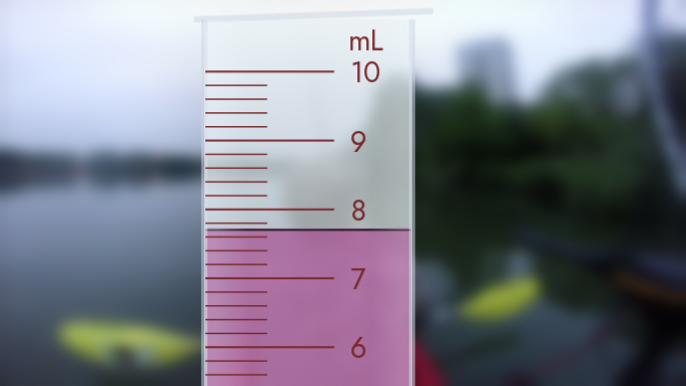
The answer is mL 7.7
